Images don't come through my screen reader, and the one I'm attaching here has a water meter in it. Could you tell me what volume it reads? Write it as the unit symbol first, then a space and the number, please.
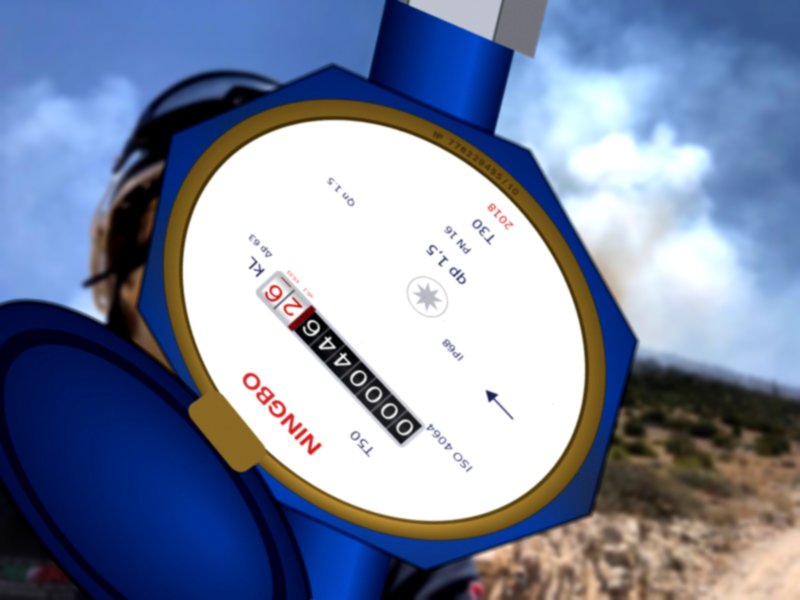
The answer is kL 446.26
